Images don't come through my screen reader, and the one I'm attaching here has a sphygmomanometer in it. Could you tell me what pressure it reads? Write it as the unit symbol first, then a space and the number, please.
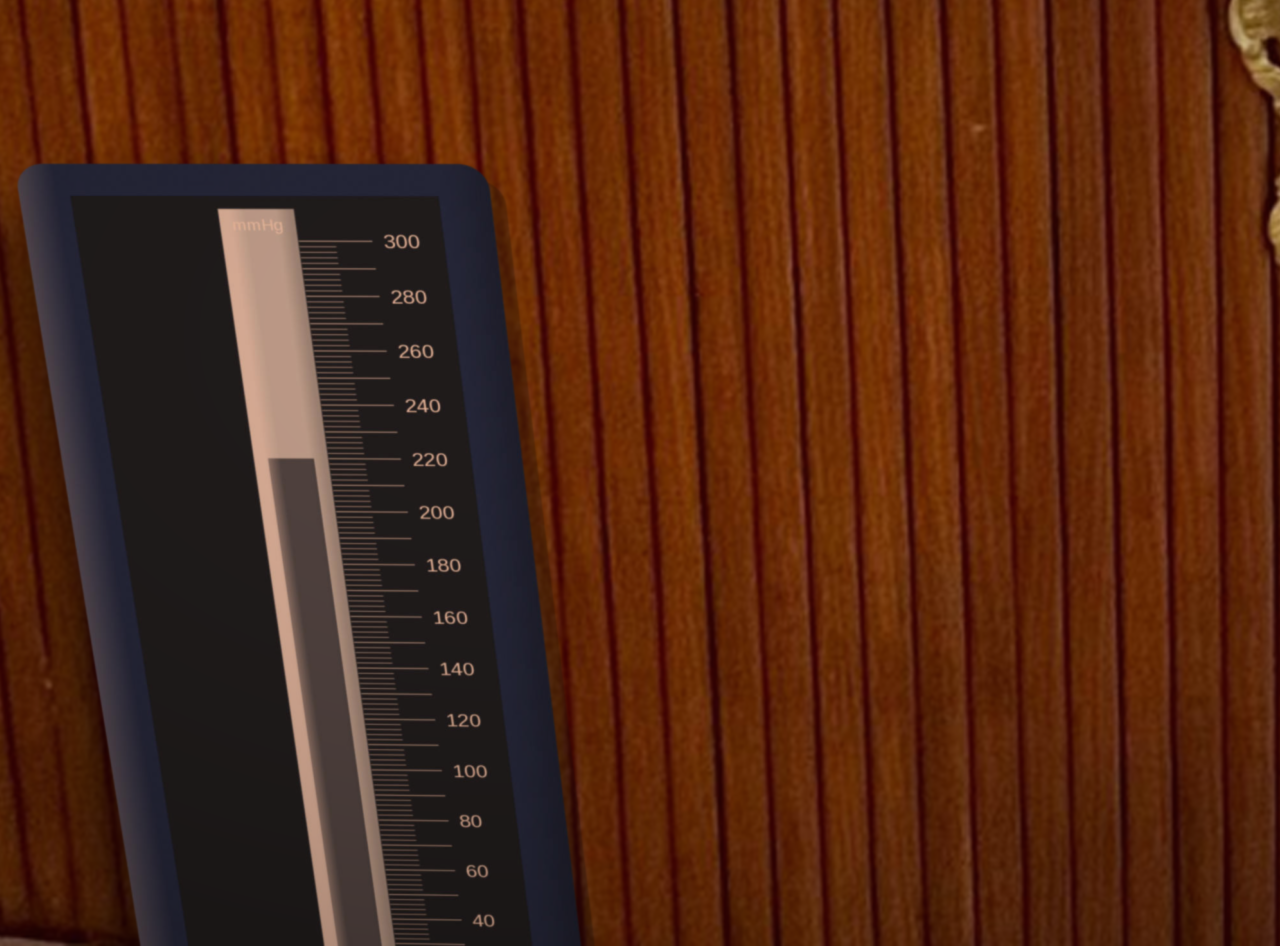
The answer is mmHg 220
